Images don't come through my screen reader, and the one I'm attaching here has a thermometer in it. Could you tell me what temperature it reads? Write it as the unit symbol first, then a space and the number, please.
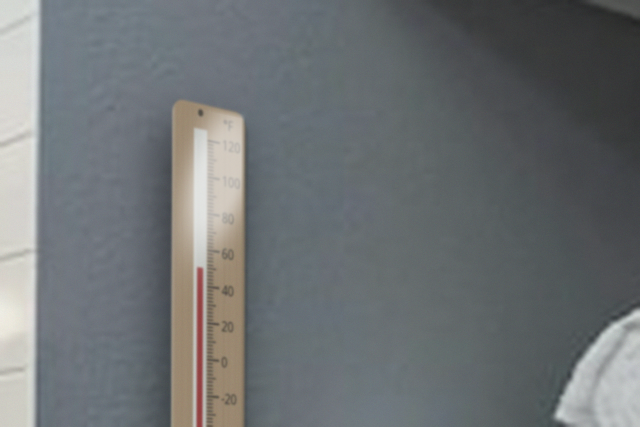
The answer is °F 50
